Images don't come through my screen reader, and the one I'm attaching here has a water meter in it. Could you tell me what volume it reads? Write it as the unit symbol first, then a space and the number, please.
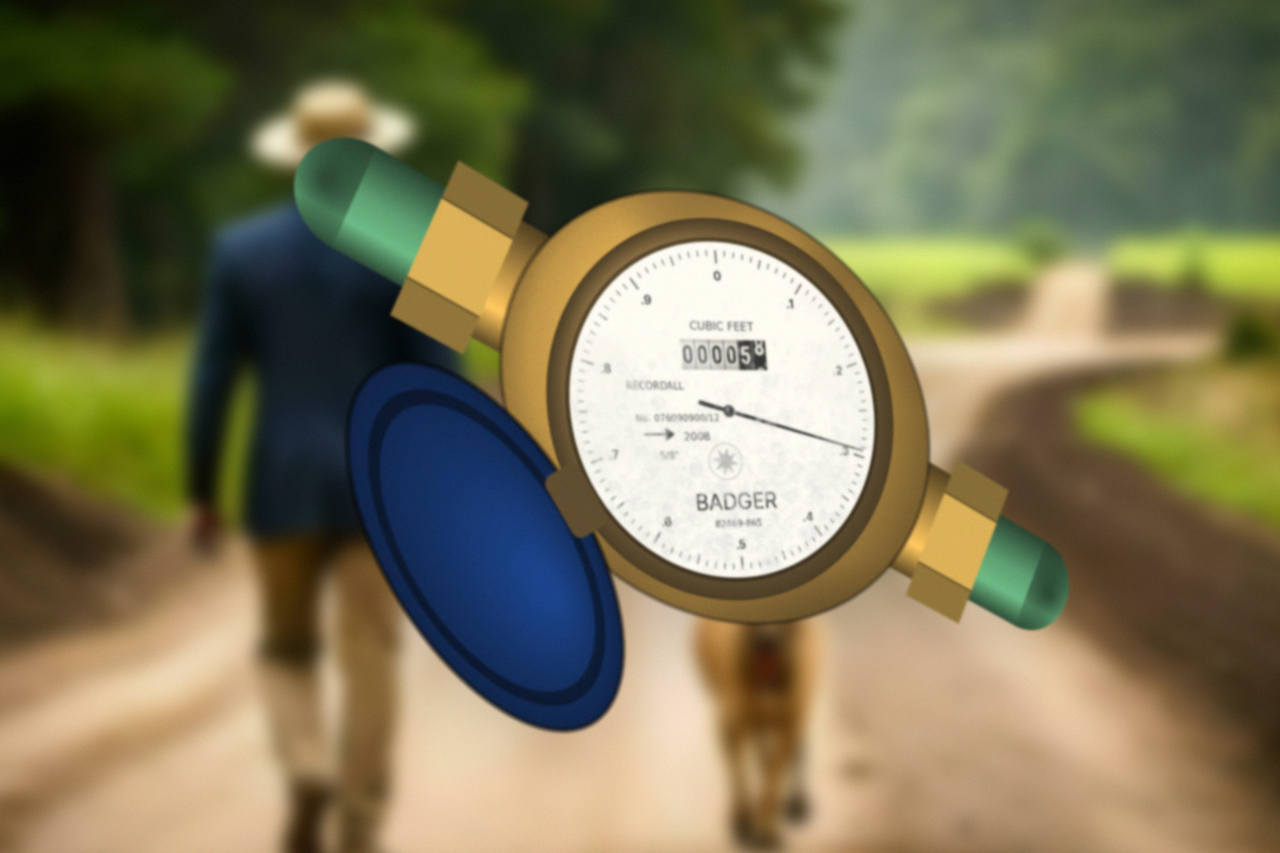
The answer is ft³ 58.29
